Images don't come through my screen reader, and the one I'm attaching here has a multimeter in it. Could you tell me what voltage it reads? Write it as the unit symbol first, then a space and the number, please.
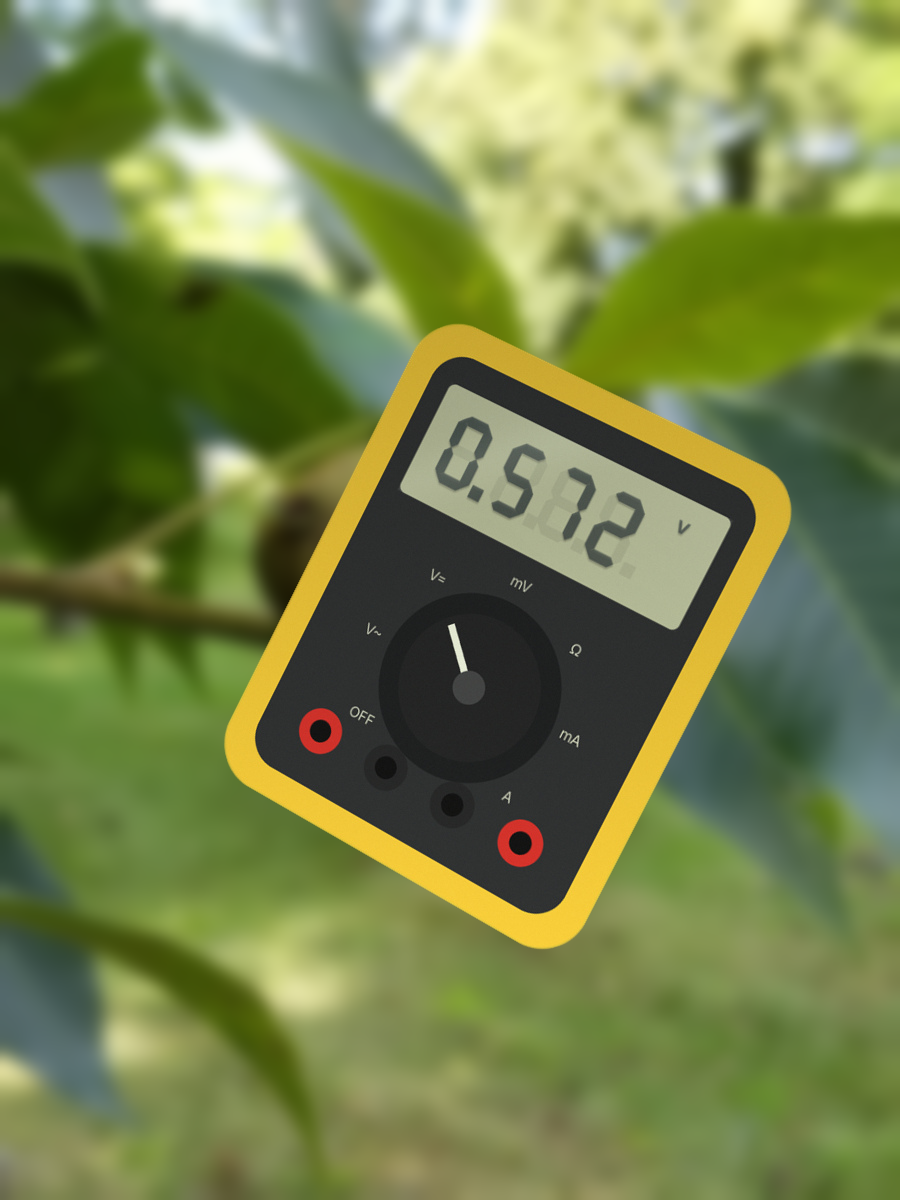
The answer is V 0.572
